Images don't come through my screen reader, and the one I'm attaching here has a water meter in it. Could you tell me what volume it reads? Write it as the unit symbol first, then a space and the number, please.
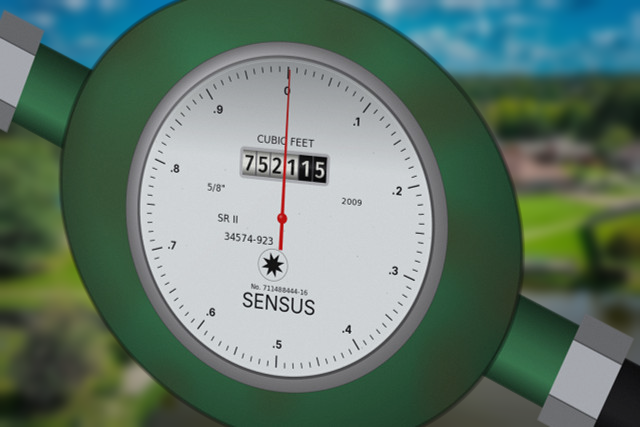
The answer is ft³ 752115.00
